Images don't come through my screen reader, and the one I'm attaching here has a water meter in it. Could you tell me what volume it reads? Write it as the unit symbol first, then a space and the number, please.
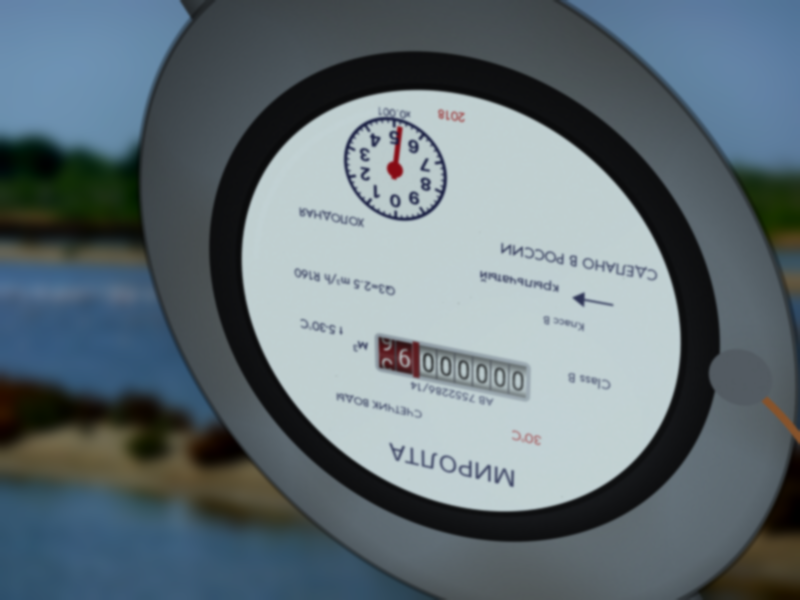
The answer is m³ 0.955
